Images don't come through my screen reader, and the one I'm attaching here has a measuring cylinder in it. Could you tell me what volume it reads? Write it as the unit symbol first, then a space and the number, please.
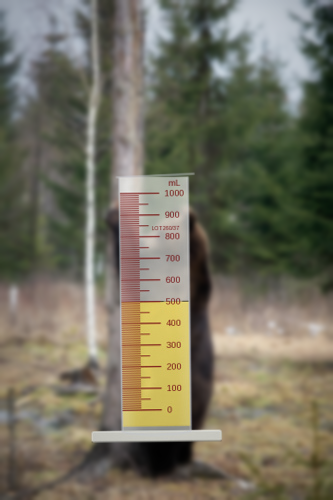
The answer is mL 500
